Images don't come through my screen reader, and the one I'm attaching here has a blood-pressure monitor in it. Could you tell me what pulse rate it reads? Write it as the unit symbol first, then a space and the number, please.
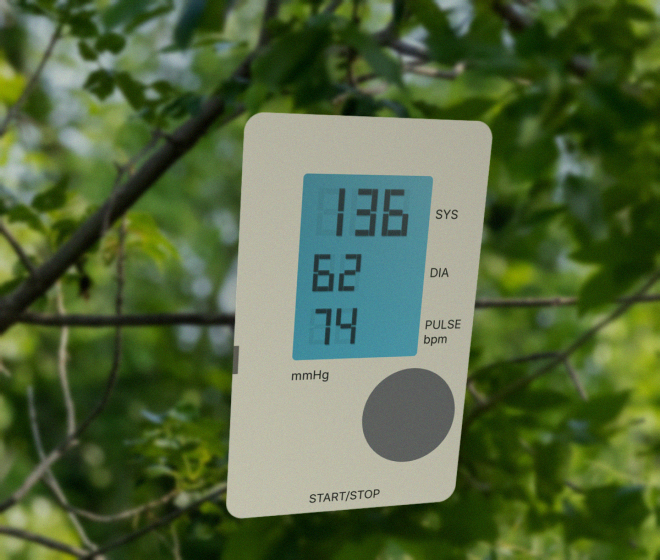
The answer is bpm 74
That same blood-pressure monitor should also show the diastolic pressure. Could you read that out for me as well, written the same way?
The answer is mmHg 62
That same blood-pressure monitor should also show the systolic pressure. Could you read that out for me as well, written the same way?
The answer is mmHg 136
